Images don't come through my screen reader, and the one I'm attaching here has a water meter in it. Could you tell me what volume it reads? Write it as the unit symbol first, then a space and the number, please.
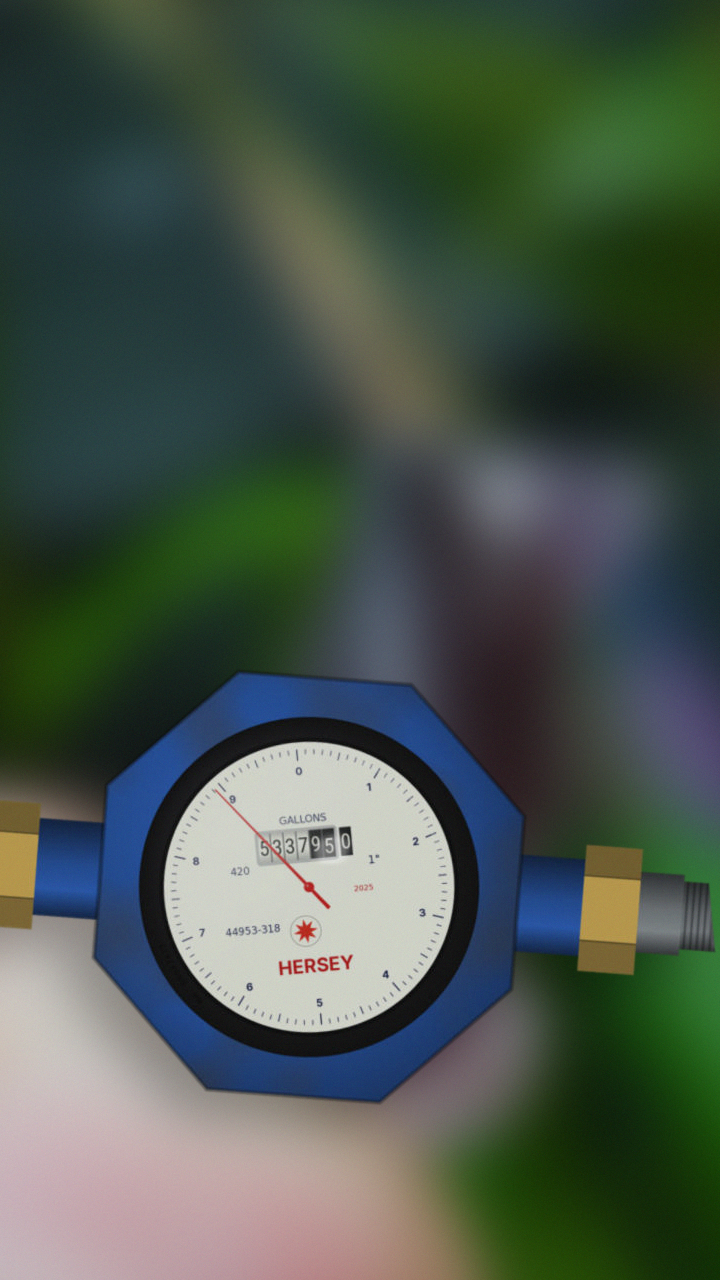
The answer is gal 5337948.9
